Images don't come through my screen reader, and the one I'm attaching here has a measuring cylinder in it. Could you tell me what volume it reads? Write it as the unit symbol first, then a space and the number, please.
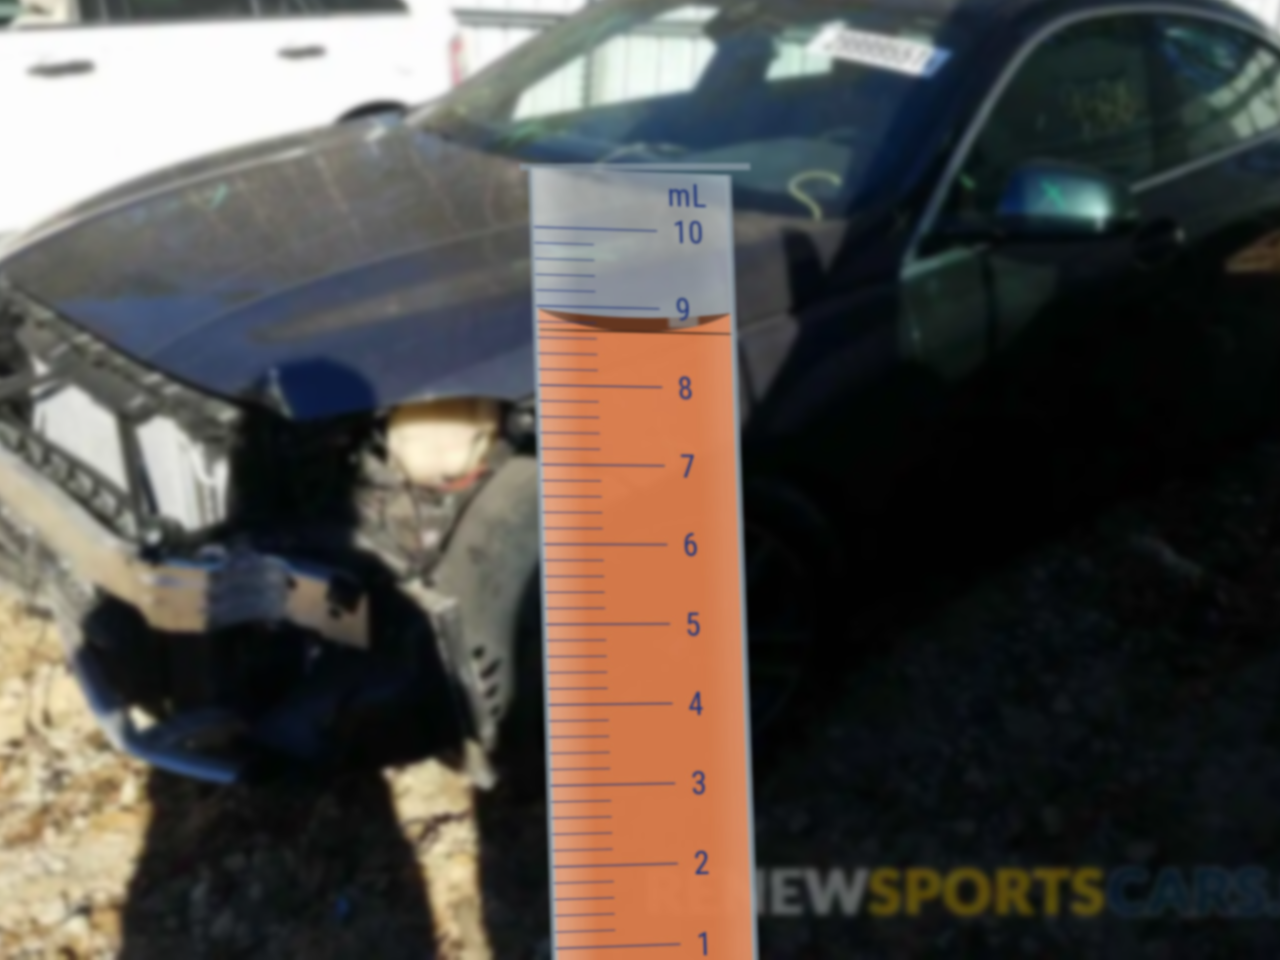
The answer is mL 8.7
